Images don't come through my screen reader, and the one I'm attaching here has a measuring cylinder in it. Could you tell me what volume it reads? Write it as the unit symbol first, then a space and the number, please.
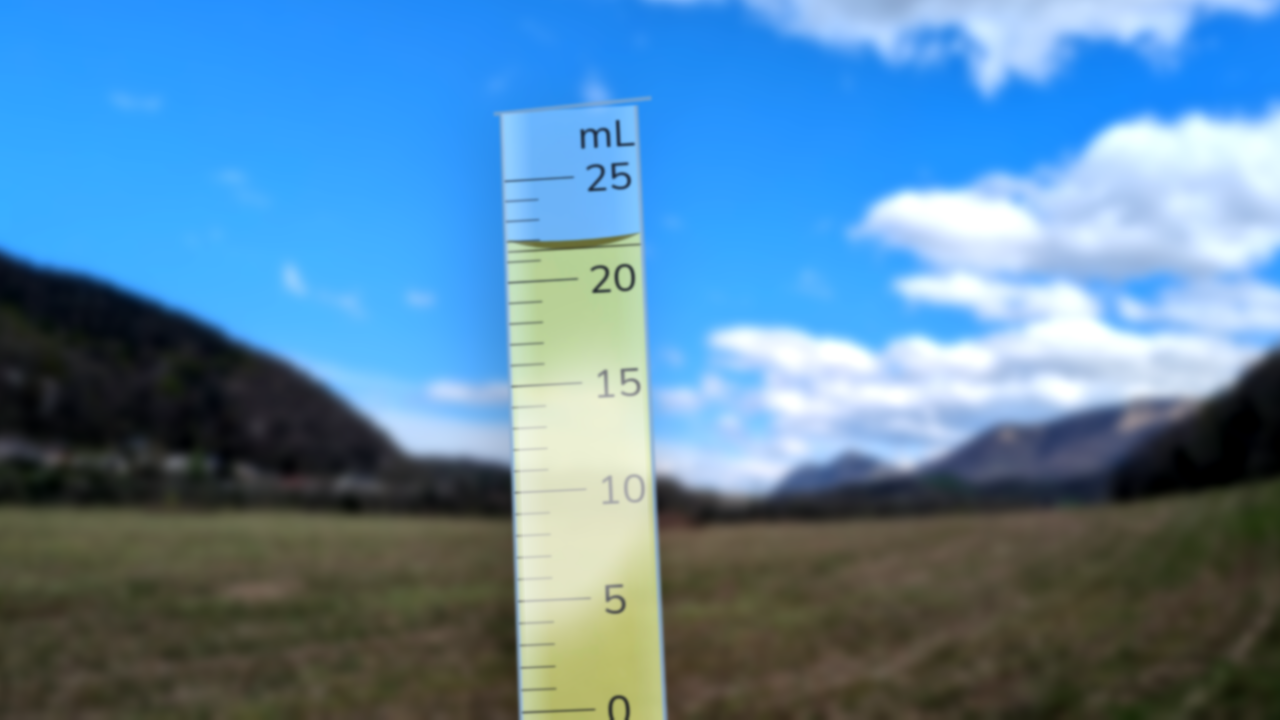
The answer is mL 21.5
